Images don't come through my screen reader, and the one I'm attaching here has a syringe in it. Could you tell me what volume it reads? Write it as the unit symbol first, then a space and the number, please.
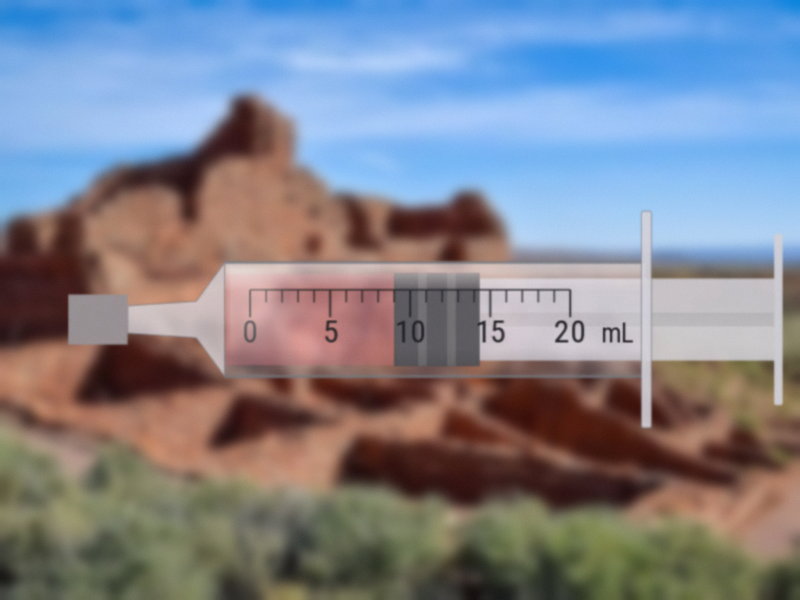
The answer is mL 9
